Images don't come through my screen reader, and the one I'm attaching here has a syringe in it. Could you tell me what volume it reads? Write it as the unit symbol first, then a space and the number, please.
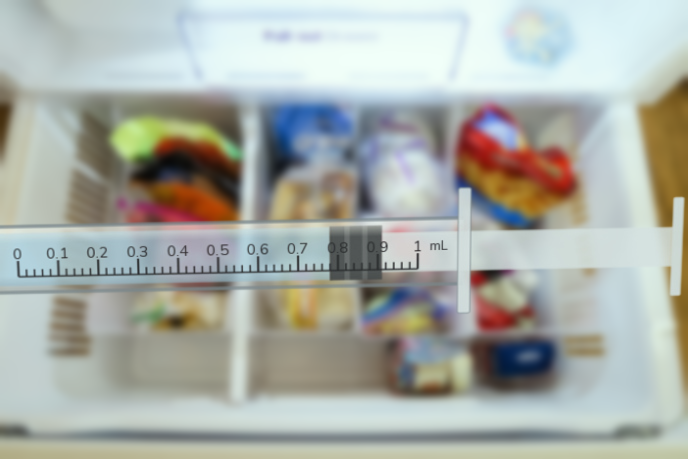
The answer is mL 0.78
